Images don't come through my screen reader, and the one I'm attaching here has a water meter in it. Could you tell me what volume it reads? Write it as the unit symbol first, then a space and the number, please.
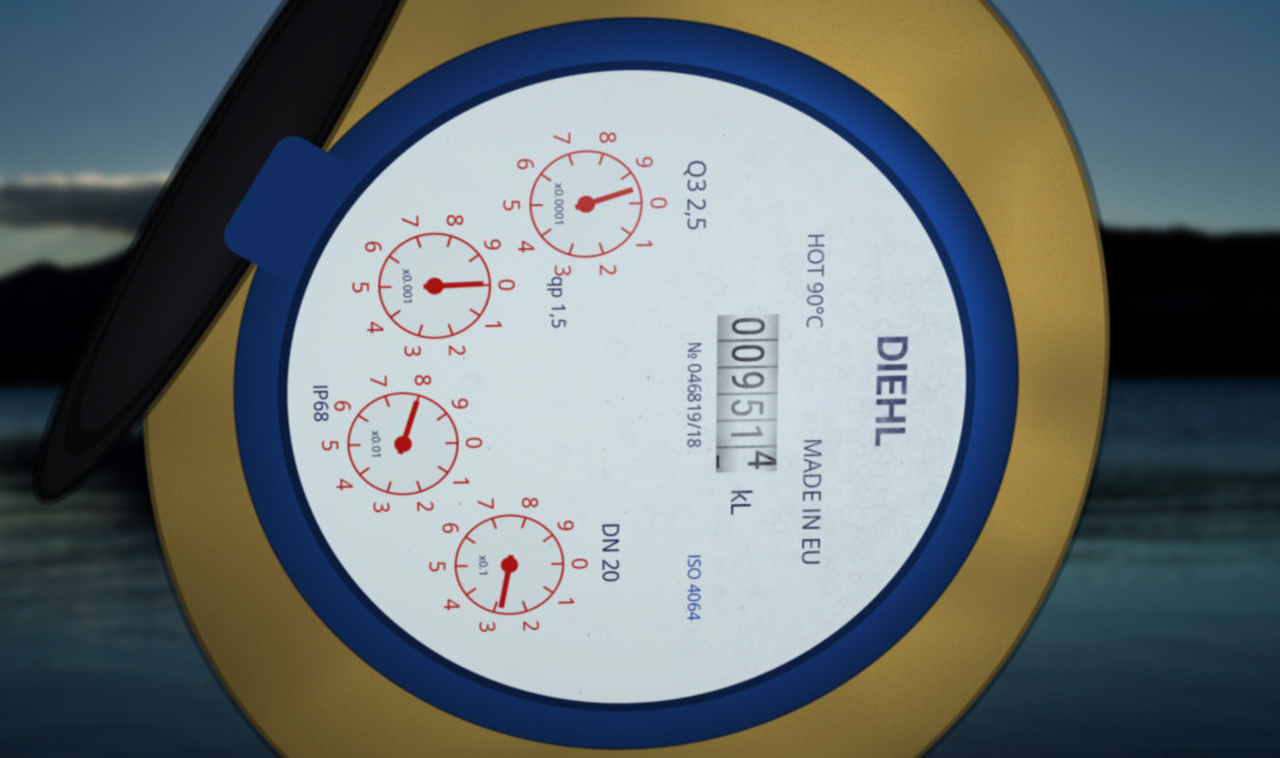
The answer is kL 9514.2799
